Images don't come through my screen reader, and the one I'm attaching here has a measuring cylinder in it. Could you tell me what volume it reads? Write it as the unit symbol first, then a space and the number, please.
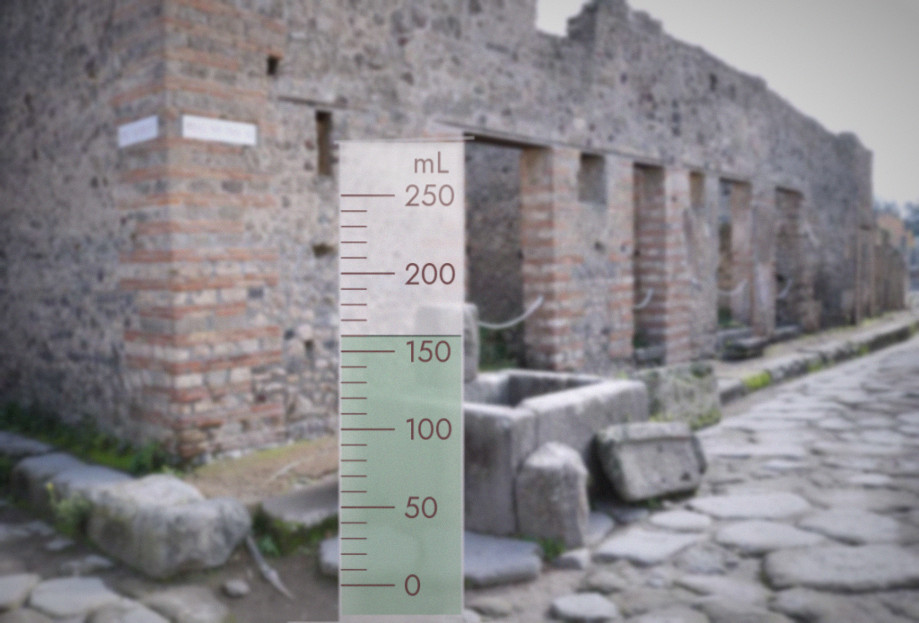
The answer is mL 160
